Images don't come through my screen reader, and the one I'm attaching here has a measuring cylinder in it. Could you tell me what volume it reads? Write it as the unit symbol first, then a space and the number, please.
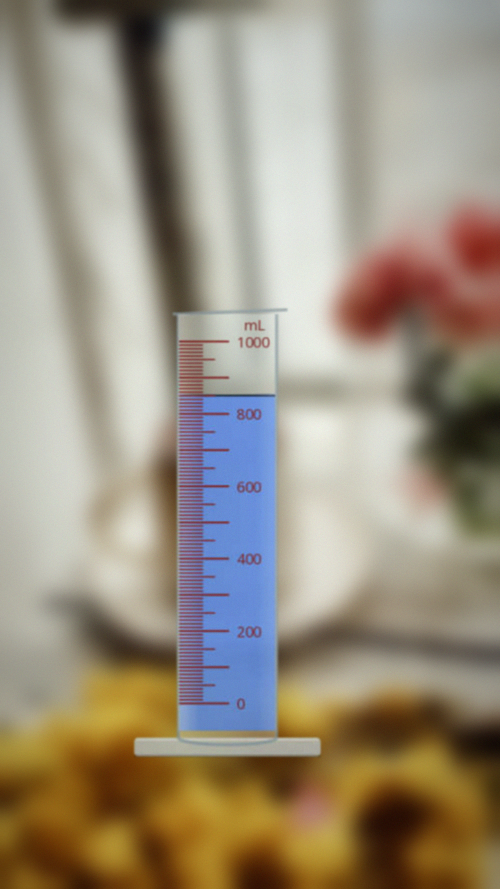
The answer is mL 850
